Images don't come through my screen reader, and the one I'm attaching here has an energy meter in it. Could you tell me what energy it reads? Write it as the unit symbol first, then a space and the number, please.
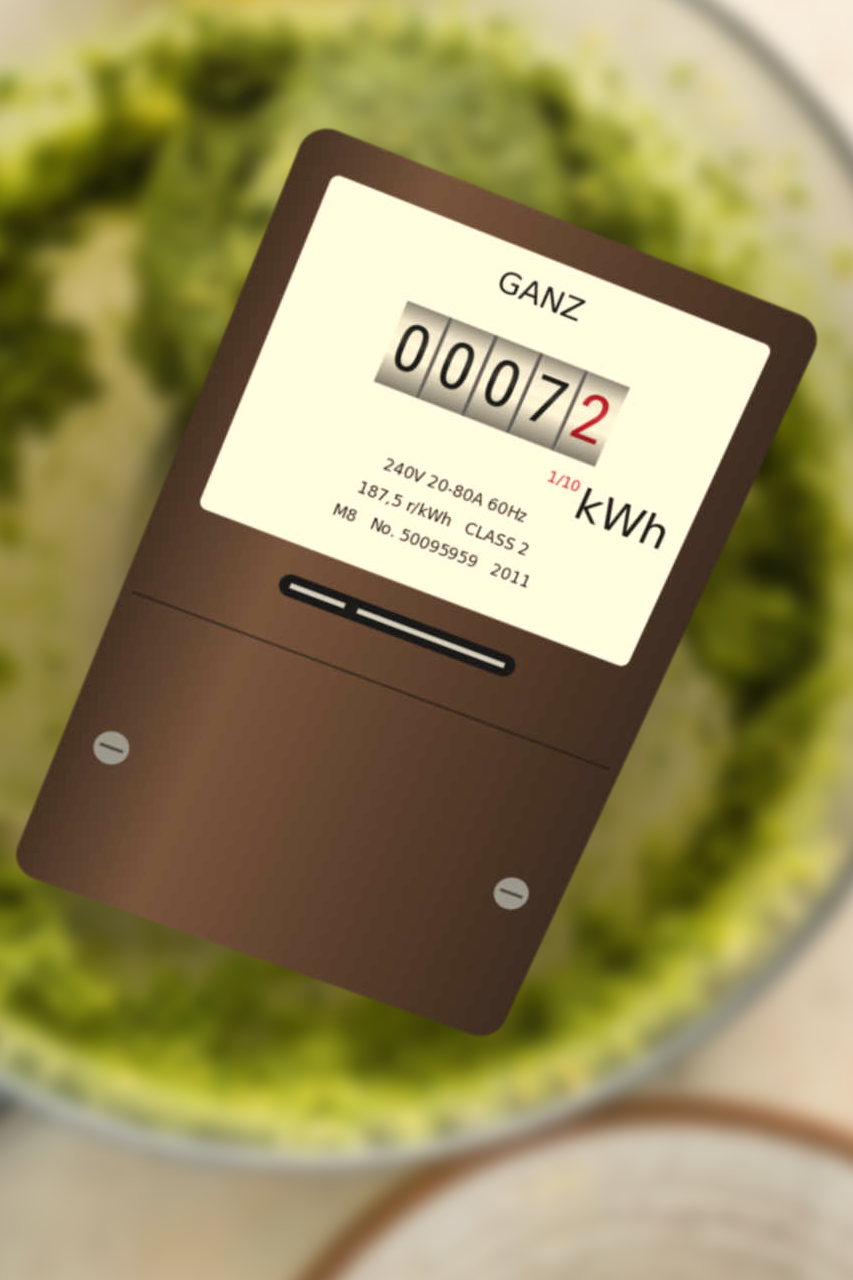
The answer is kWh 7.2
